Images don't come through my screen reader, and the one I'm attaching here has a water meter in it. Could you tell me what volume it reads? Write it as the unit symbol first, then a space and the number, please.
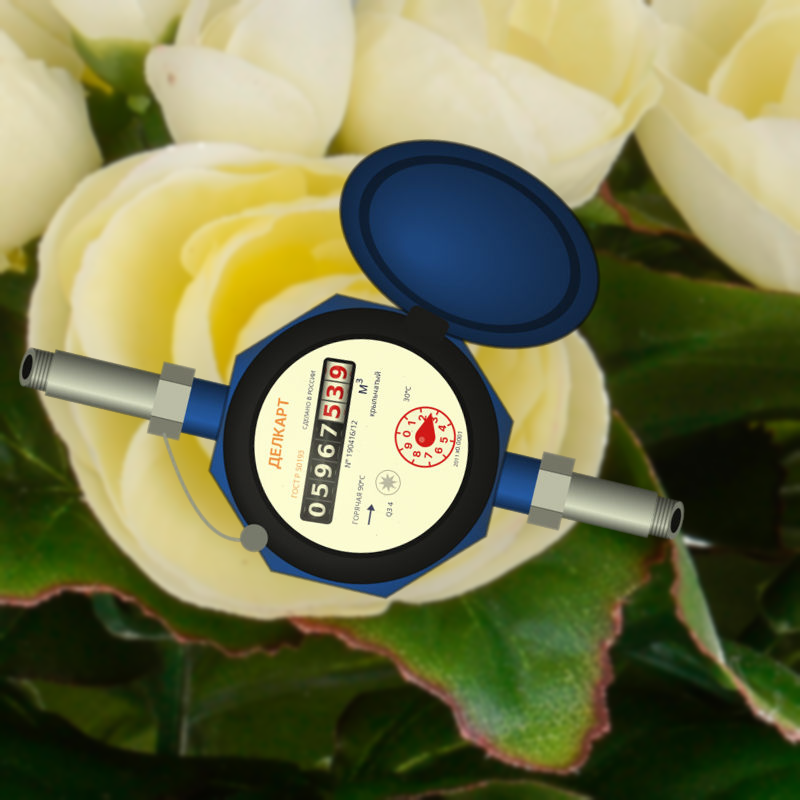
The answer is m³ 5967.5392
